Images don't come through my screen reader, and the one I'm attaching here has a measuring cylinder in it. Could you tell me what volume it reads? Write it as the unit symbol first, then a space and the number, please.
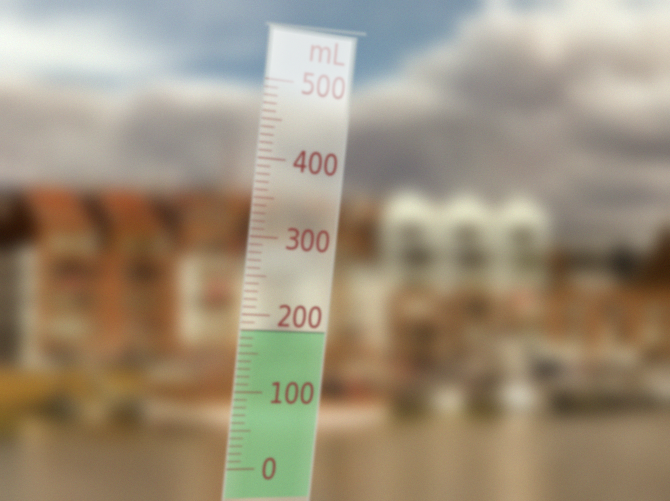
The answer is mL 180
